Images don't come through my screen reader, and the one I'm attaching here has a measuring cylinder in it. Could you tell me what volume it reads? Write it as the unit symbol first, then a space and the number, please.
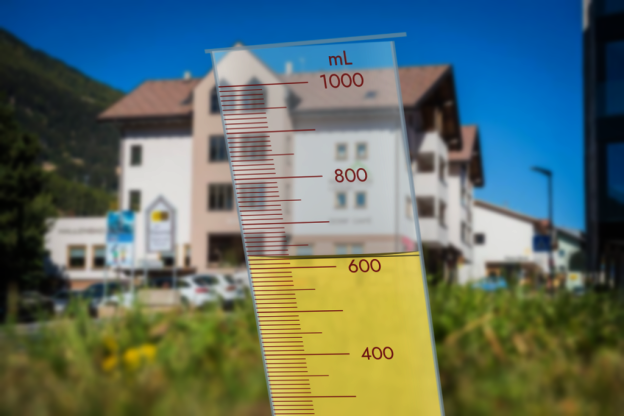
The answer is mL 620
